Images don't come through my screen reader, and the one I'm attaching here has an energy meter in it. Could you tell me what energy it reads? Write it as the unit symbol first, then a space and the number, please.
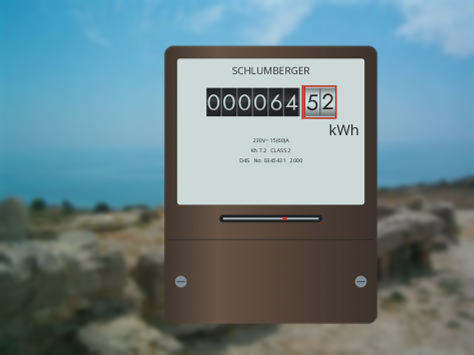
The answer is kWh 64.52
